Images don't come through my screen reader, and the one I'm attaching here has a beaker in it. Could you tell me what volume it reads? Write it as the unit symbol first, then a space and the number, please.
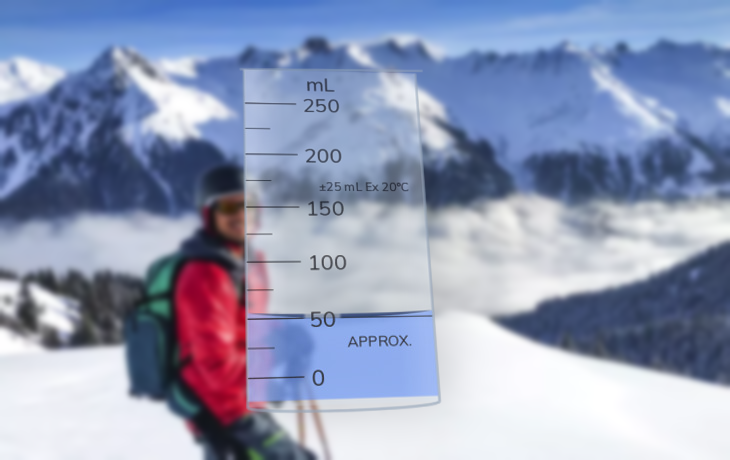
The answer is mL 50
